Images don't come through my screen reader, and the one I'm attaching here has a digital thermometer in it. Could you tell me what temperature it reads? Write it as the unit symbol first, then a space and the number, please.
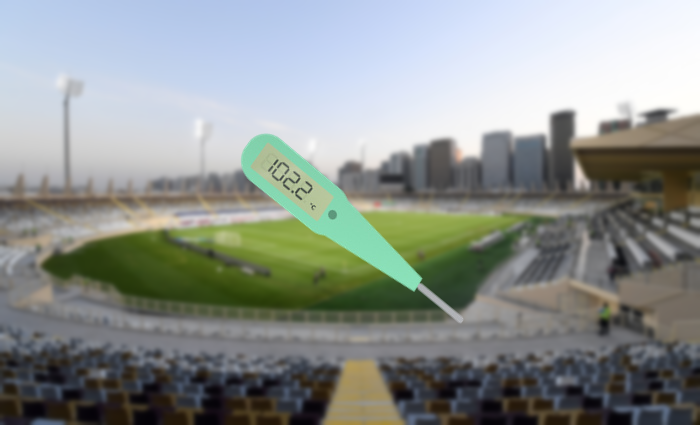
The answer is °C 102.2
